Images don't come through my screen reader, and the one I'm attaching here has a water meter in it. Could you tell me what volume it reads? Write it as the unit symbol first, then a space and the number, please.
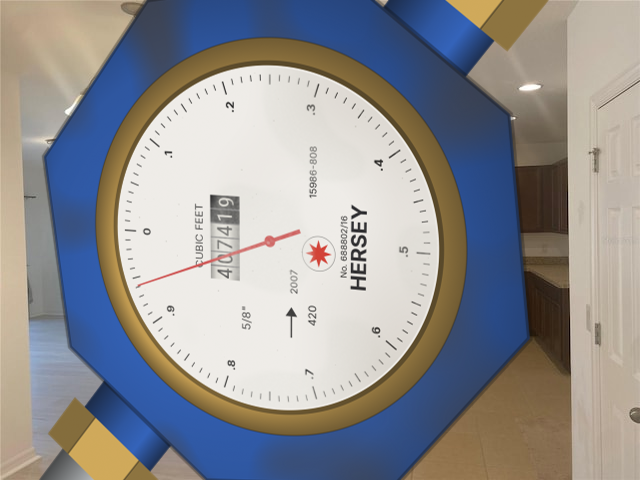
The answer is ft³ 407418.94
